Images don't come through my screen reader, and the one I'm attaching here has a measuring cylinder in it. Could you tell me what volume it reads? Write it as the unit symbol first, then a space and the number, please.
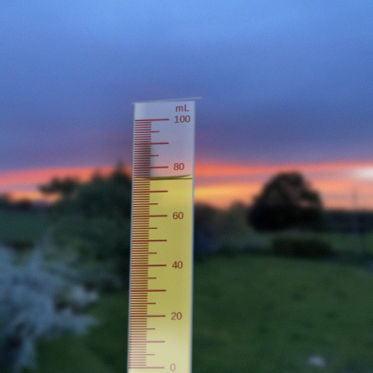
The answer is mL 75
